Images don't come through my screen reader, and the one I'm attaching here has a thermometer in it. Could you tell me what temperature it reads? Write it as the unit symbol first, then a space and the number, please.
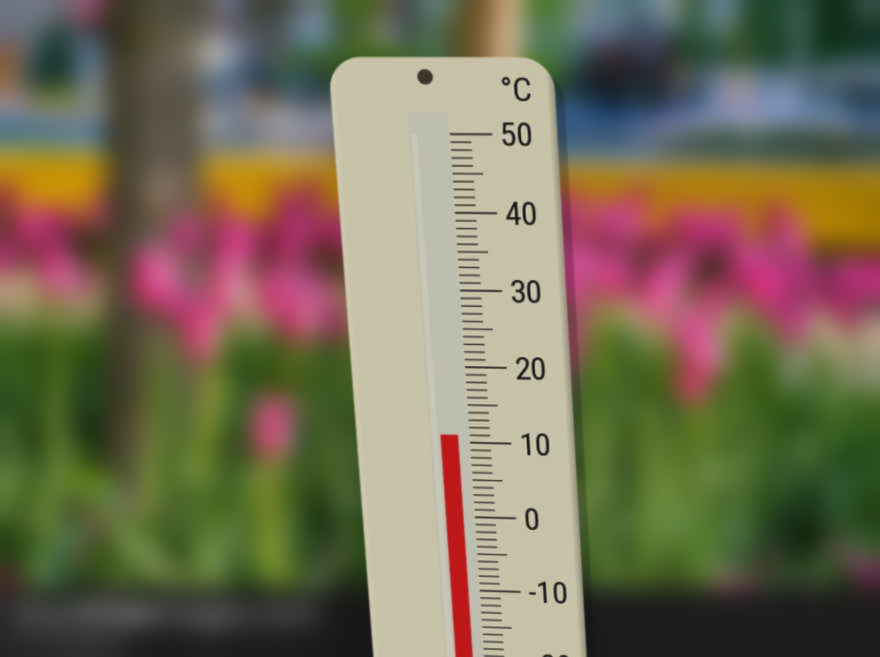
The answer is °C 11
